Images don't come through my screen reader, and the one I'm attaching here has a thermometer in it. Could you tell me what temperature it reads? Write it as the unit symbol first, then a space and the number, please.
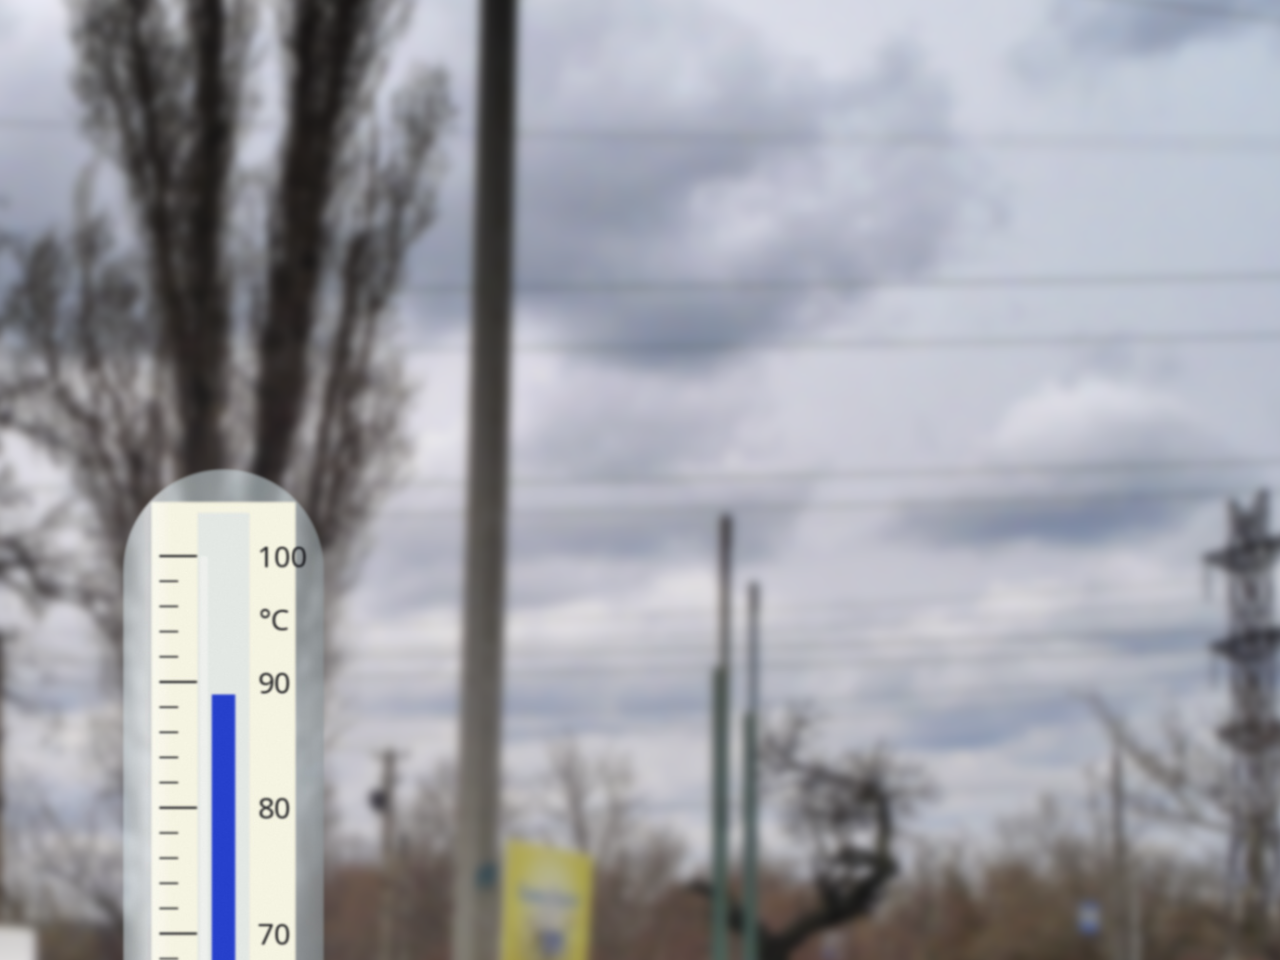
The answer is °C 89
